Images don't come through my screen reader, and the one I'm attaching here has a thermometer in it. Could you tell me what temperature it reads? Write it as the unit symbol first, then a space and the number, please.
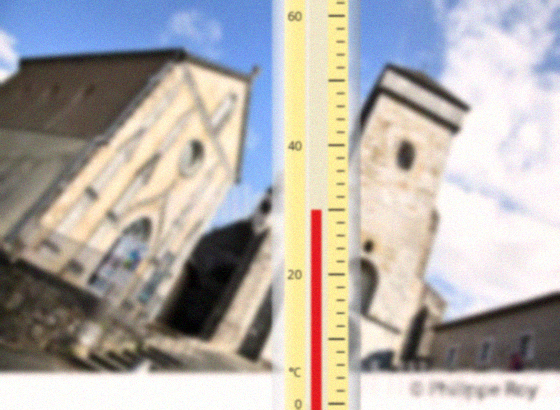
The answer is °C 30
